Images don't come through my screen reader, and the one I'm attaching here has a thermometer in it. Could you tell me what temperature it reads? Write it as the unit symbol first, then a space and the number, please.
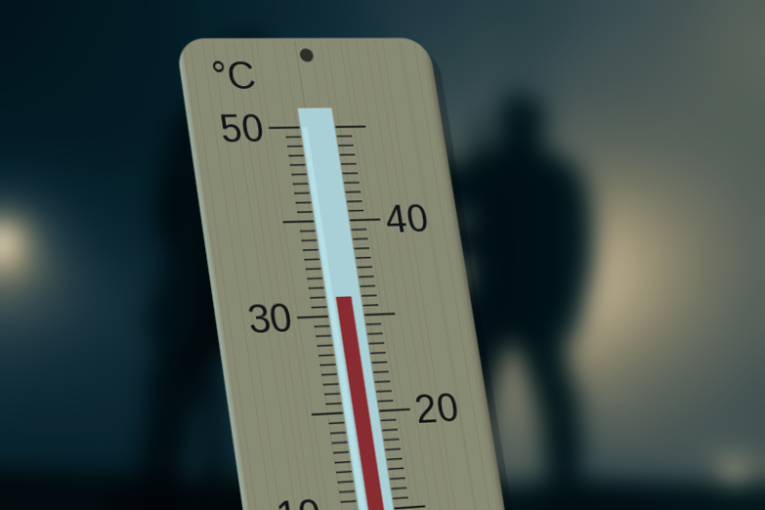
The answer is °C 32
